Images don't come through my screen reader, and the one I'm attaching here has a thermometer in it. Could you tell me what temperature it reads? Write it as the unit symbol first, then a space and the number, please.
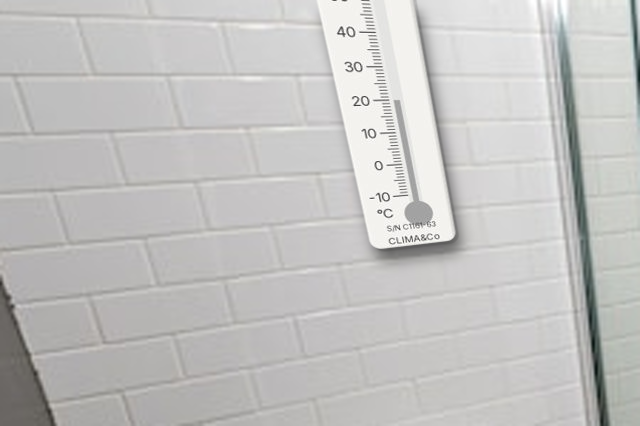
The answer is °C 20
